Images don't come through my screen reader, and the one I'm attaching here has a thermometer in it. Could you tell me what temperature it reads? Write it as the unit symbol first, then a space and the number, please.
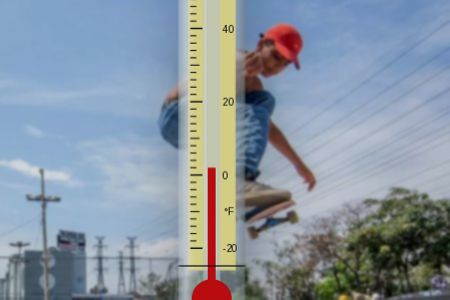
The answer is °F 2
